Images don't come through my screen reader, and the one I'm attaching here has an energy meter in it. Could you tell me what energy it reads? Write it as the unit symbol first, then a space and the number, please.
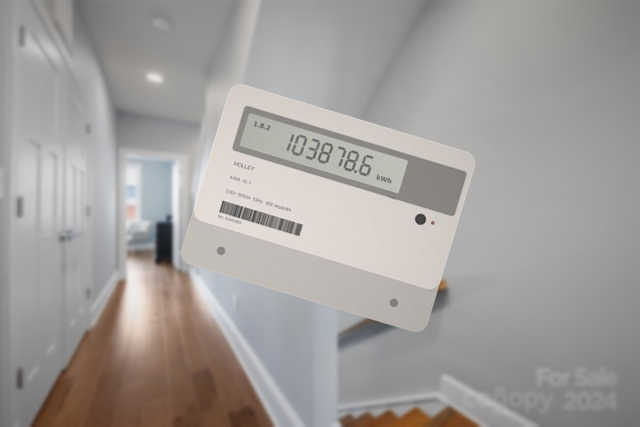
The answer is kWh 103878.6
